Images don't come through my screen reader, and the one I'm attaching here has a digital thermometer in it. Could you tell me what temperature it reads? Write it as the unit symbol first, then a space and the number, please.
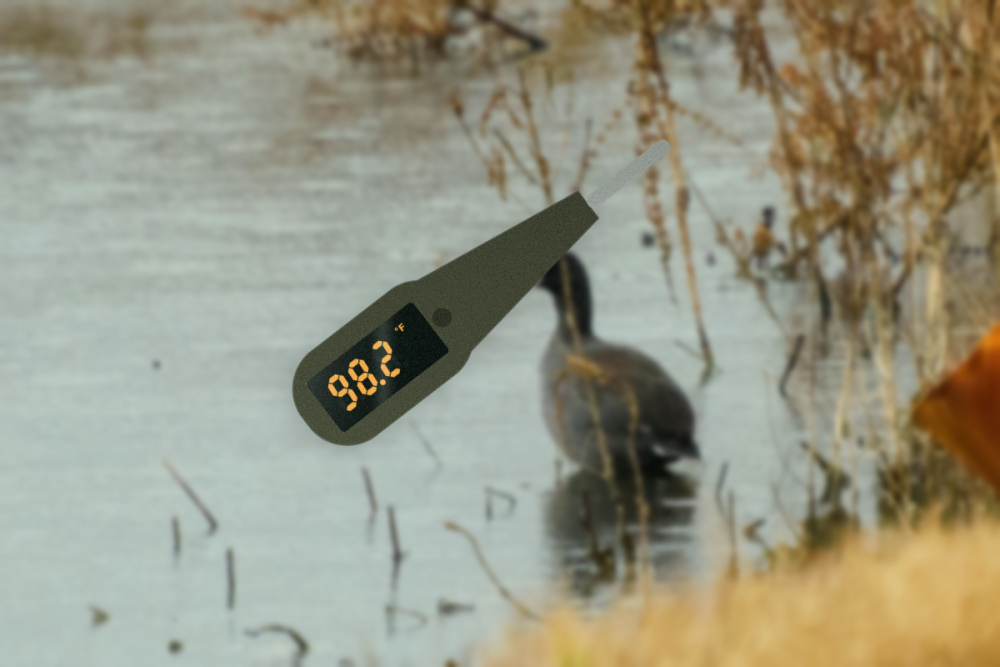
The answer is °F 98.2
